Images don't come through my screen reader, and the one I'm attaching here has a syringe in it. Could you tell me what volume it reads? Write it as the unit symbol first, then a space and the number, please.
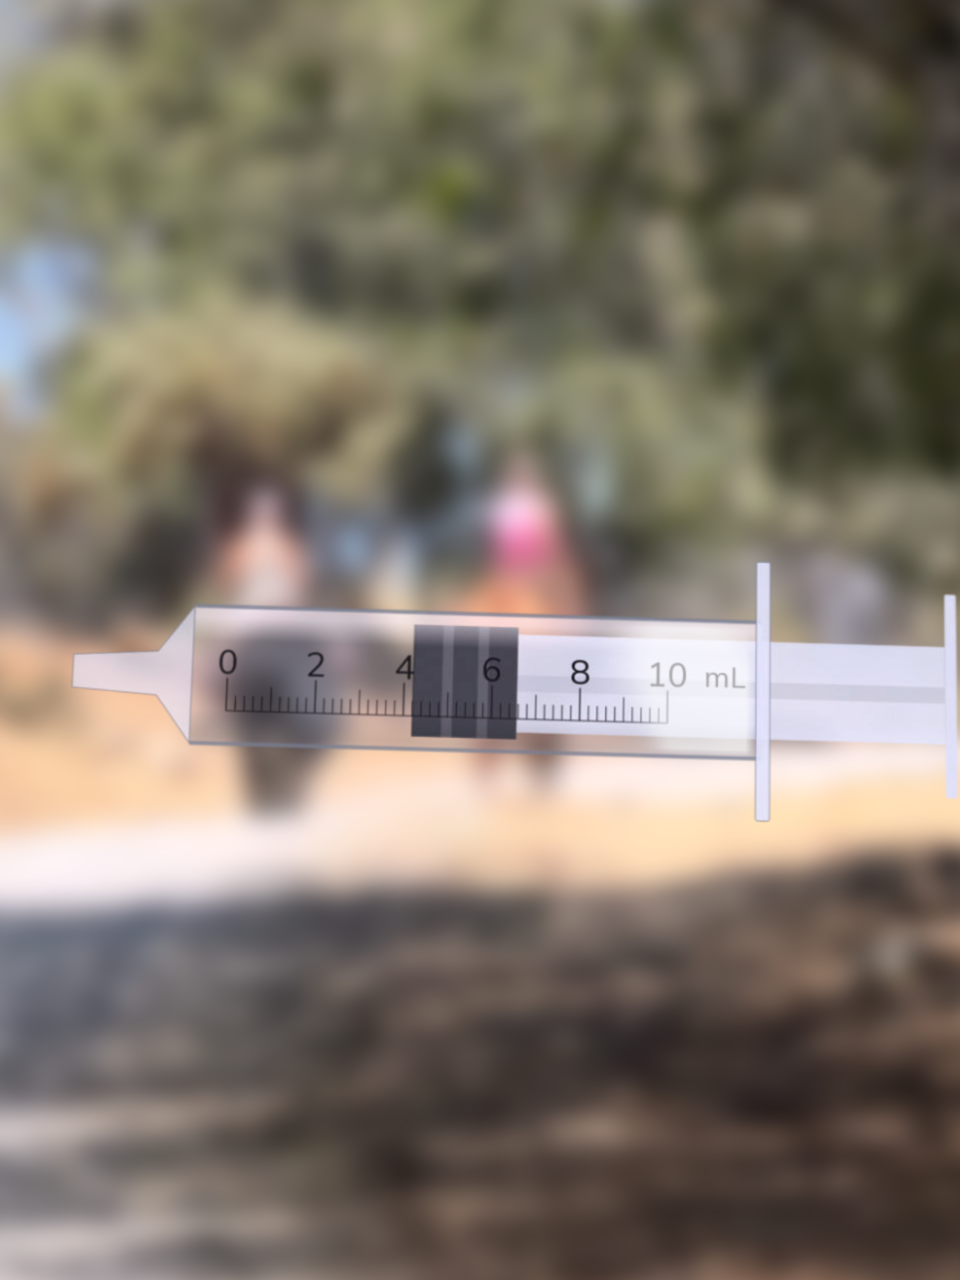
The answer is mL 4.2
